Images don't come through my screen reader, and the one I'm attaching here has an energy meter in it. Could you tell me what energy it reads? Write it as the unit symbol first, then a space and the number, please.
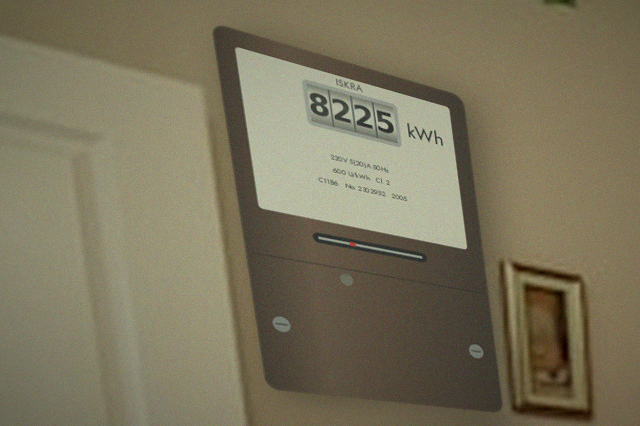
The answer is kWh 8225
